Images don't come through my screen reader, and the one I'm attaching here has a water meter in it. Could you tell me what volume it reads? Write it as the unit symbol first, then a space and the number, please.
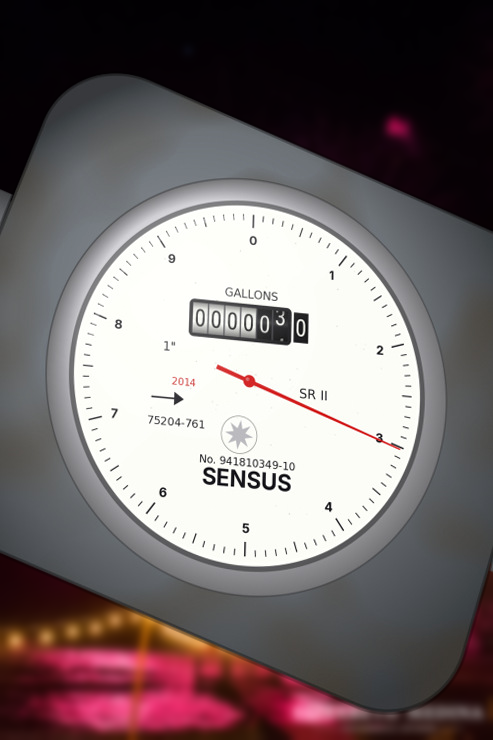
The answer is gal 33.0
